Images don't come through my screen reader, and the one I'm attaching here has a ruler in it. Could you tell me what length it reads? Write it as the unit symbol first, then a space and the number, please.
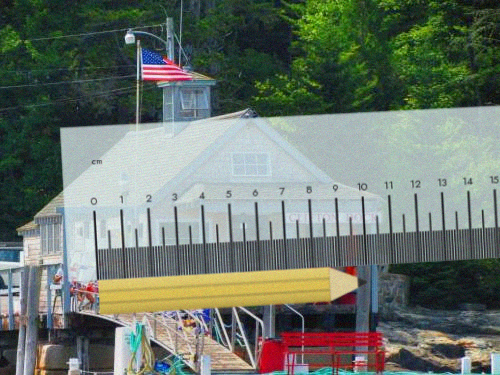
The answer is cm 10
